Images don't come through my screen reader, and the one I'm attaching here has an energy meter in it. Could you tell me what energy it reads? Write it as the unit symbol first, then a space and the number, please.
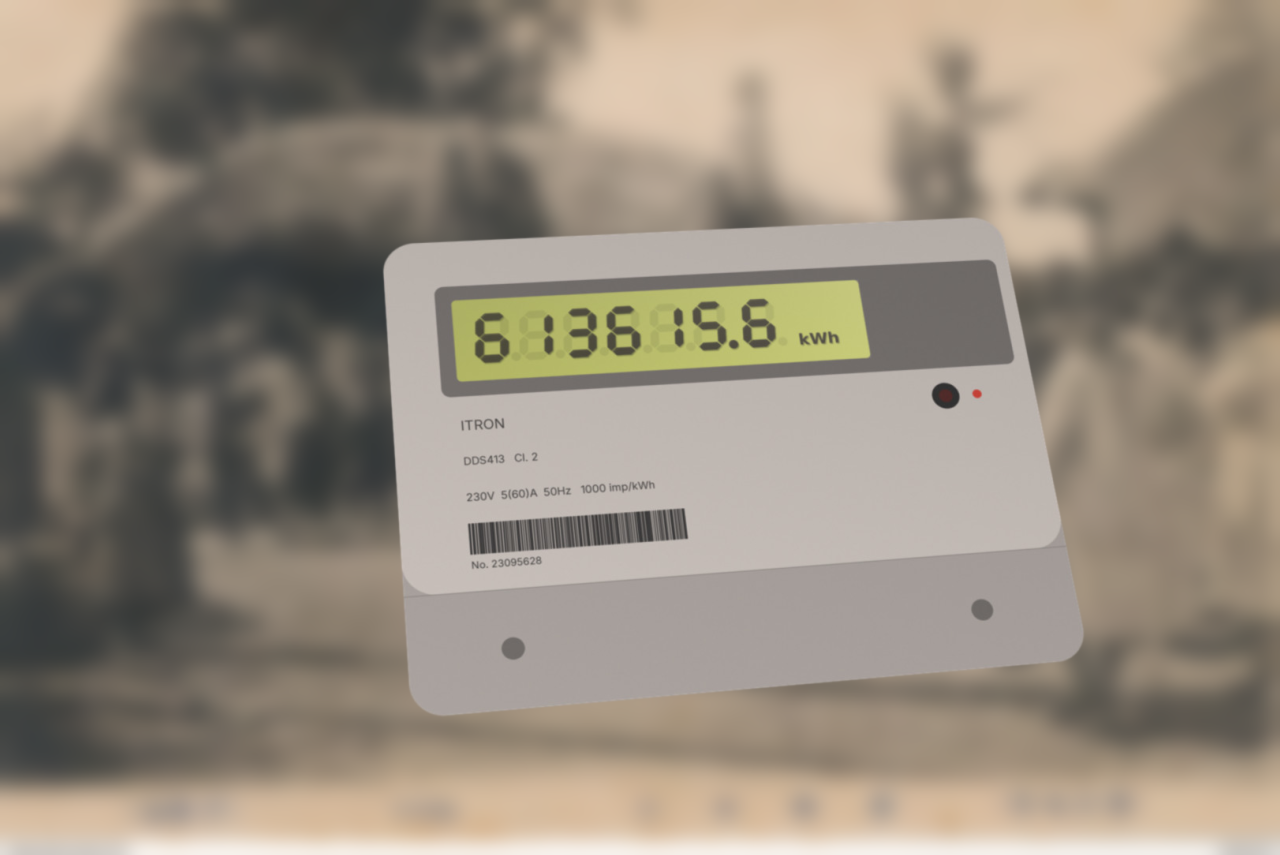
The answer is kWh 613615.6
